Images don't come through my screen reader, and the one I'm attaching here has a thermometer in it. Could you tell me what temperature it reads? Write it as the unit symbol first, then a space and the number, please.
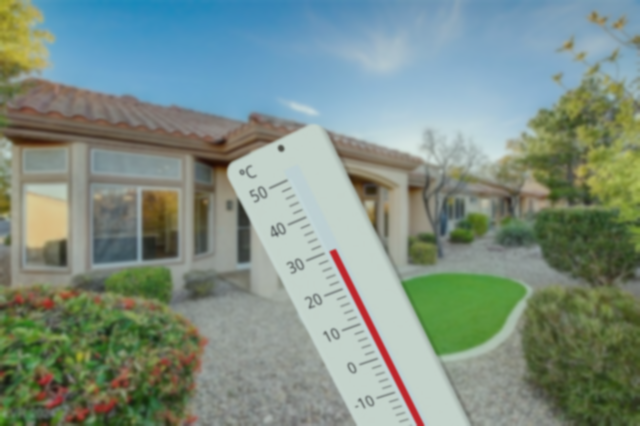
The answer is °C 30
